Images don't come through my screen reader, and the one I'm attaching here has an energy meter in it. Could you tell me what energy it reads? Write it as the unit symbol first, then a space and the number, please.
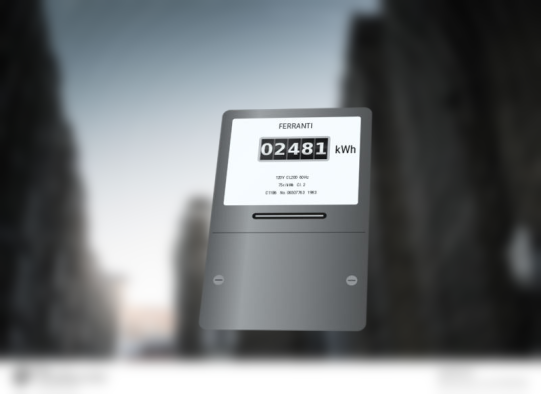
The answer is kWh 2481
